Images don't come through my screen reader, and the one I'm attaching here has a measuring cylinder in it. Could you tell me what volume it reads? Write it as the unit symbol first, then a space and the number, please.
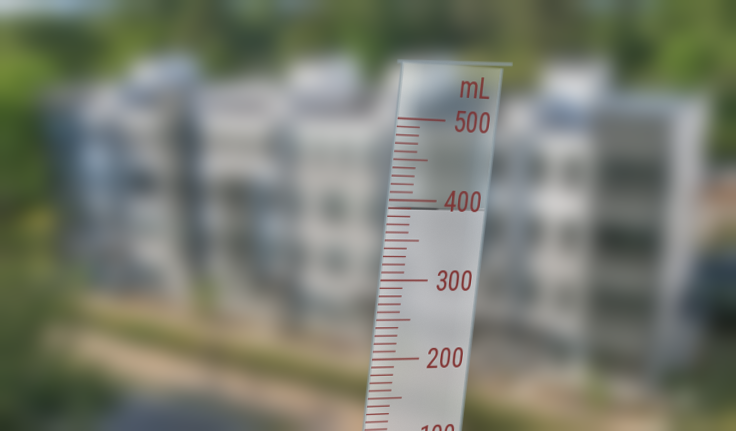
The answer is mL 390
